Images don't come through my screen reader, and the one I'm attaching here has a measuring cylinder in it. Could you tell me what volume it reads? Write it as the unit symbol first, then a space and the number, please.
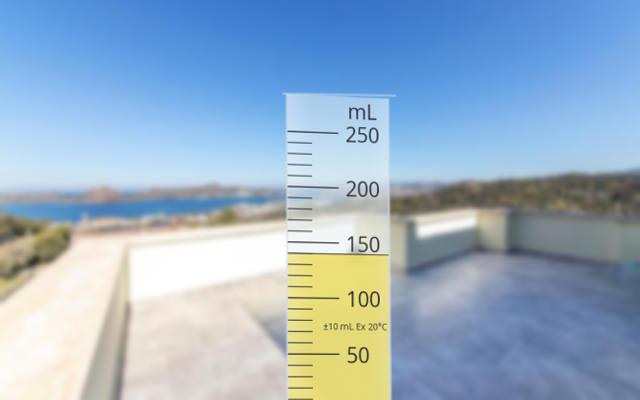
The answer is mL 140
